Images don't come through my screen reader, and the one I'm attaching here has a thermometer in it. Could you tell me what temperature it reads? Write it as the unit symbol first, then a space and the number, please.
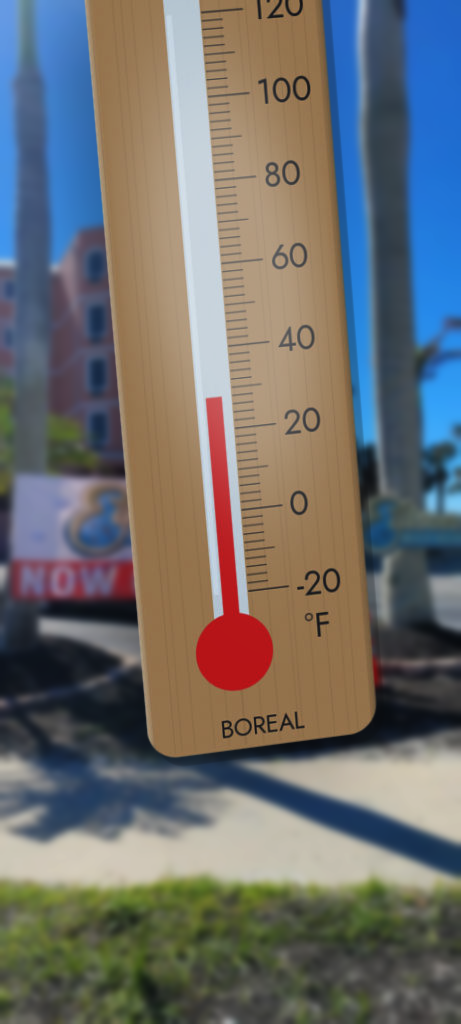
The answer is °F 28
